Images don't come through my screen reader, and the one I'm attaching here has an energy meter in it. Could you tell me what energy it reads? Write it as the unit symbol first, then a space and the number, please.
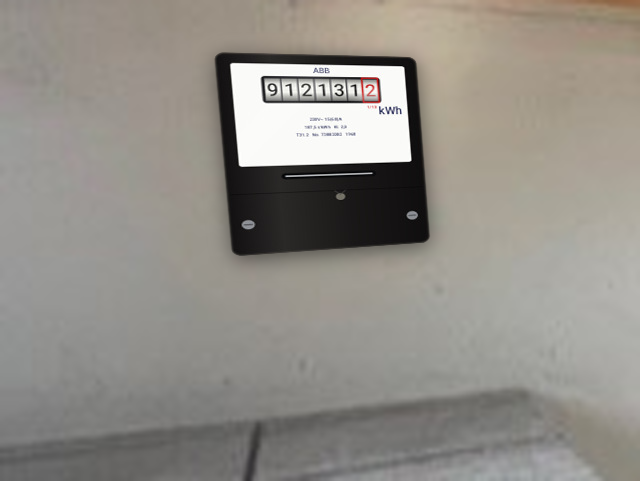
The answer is kWh 912131.2
